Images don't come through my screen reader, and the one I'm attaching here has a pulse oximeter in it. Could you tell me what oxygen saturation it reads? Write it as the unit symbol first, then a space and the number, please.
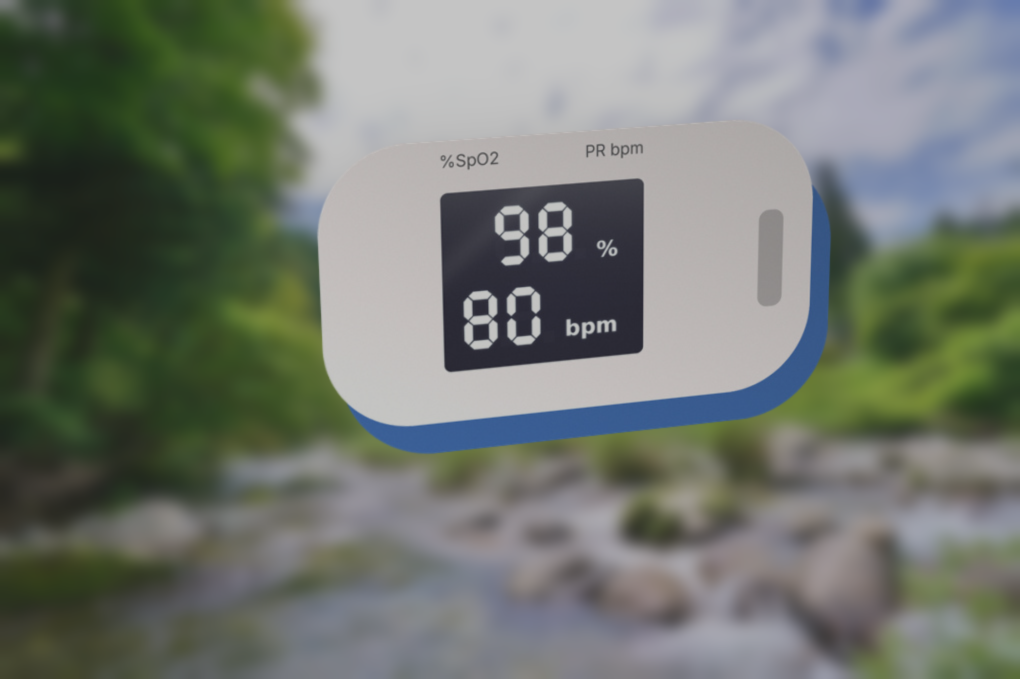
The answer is % 98
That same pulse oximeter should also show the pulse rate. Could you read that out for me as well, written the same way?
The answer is bpm 80
